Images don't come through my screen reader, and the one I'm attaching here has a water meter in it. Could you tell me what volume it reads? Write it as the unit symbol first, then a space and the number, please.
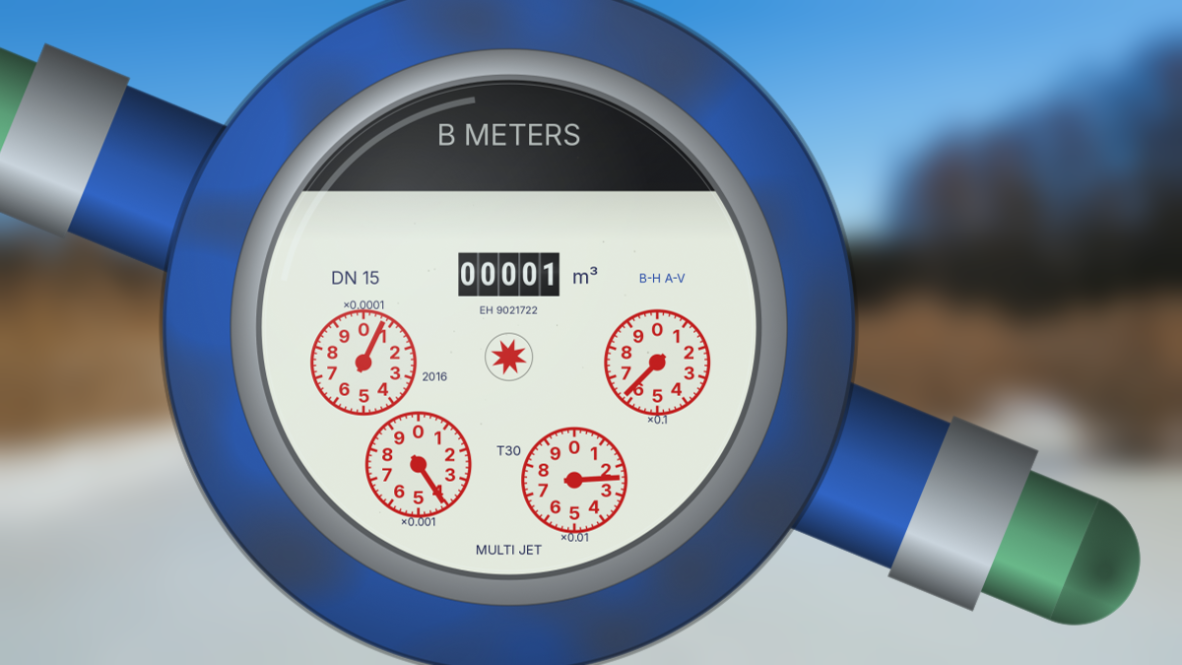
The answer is m³ 1.6240
